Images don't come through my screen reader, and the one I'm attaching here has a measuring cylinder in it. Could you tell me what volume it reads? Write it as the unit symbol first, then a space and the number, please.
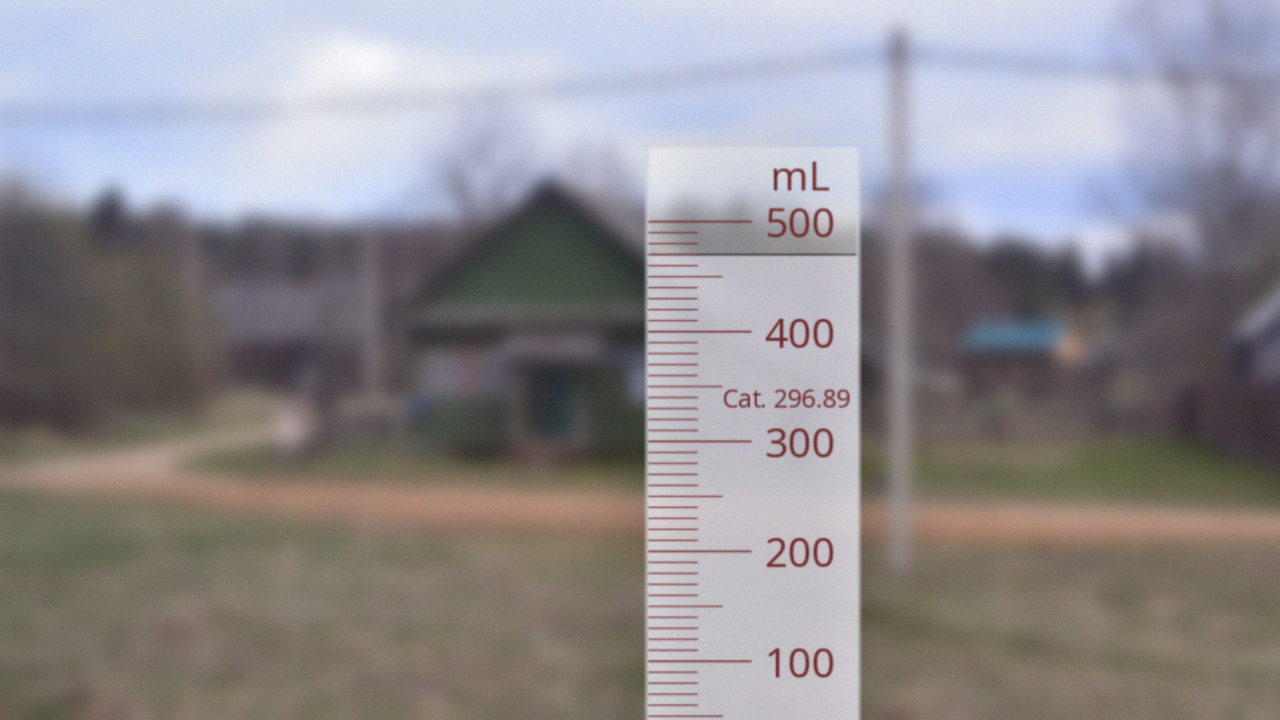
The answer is mL 470
